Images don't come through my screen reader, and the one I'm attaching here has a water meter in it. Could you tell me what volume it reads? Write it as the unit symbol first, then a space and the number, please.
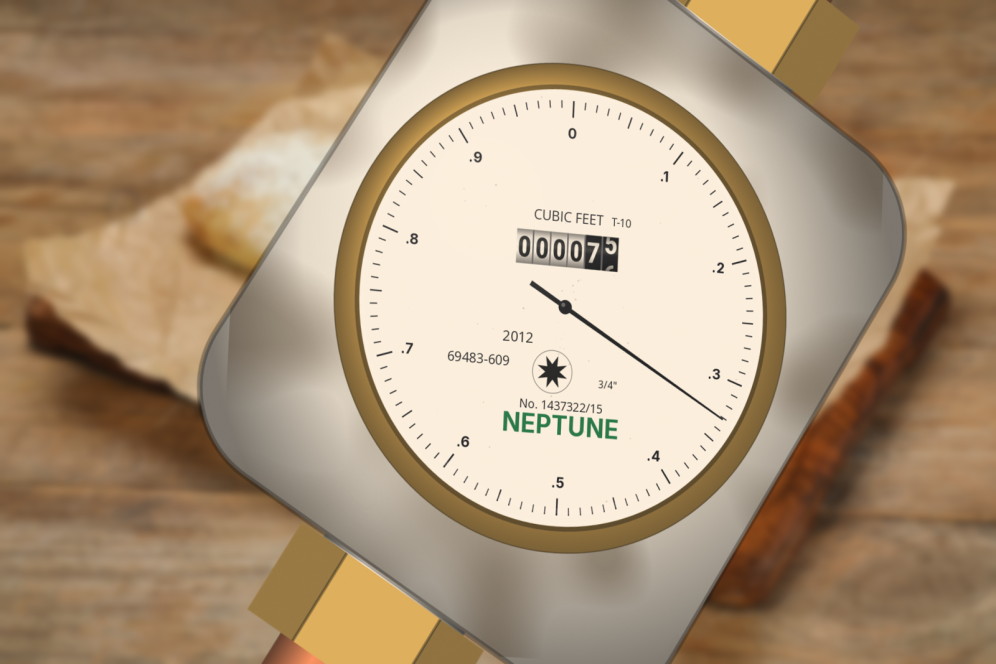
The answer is ft³ 75.33
